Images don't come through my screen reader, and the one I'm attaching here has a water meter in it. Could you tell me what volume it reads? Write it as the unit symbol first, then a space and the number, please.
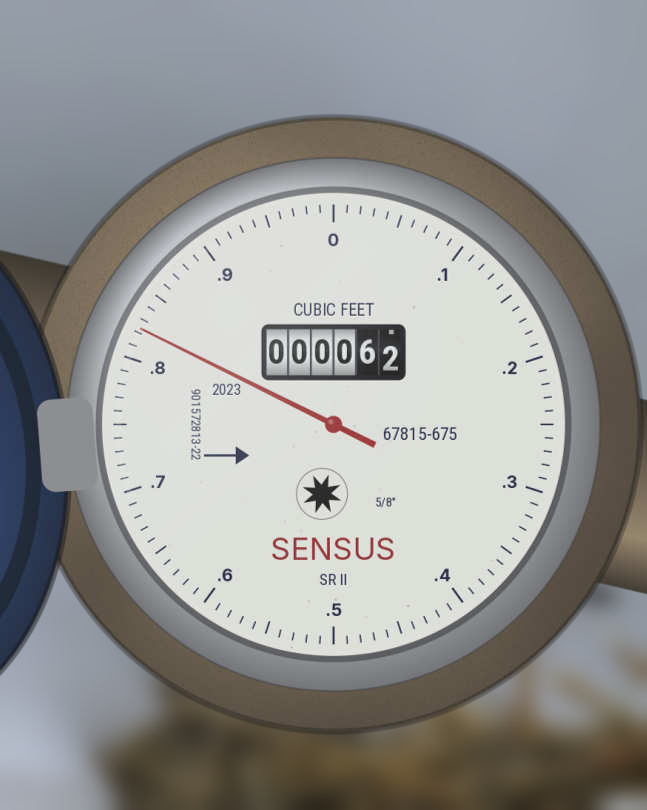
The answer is ft³ 61.82
